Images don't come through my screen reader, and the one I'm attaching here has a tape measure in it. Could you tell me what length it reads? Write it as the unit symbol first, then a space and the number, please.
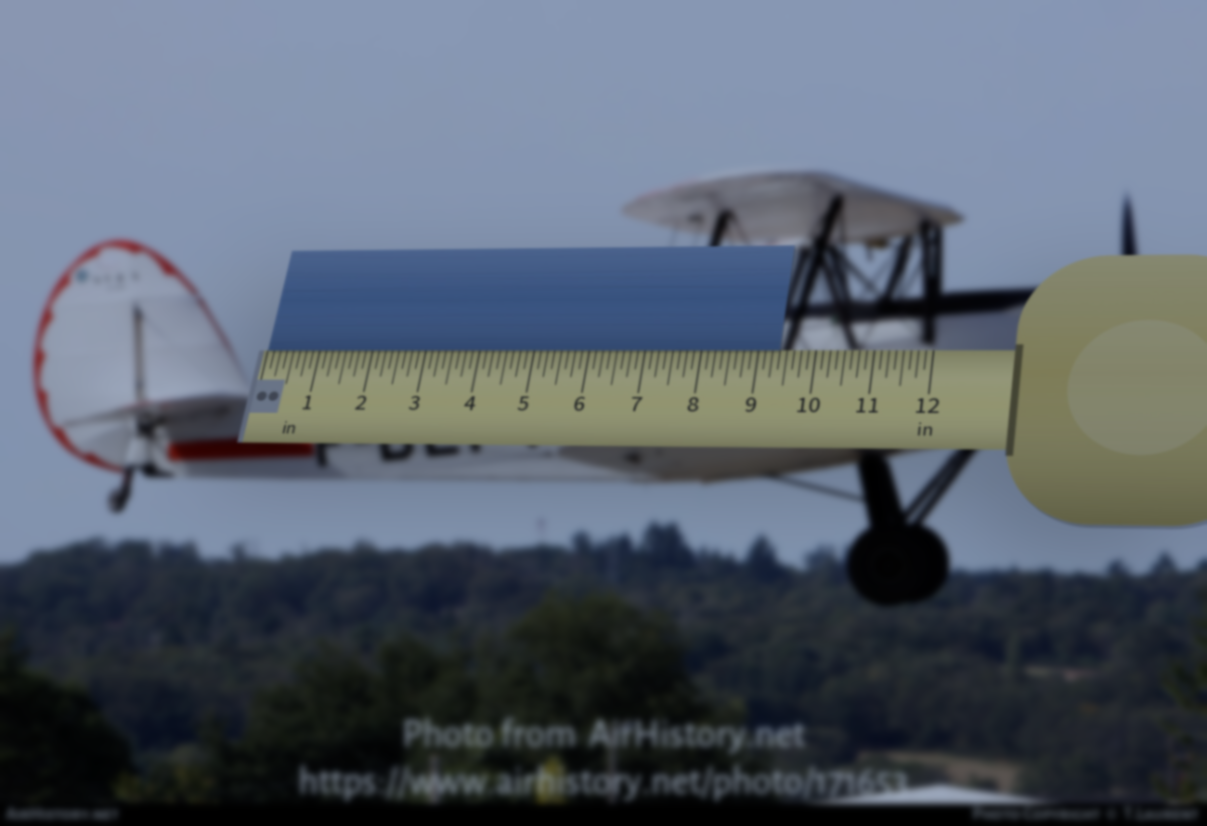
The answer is in 9.375
